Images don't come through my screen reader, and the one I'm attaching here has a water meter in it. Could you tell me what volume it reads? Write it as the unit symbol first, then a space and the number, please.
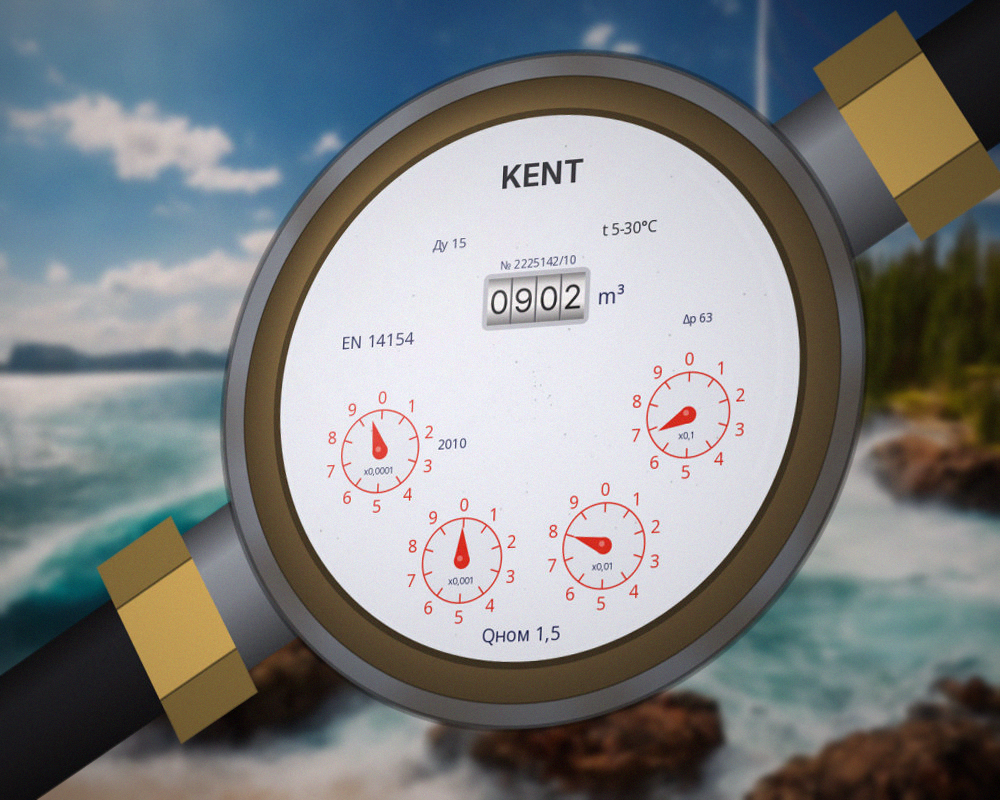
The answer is m³ 902.6799
